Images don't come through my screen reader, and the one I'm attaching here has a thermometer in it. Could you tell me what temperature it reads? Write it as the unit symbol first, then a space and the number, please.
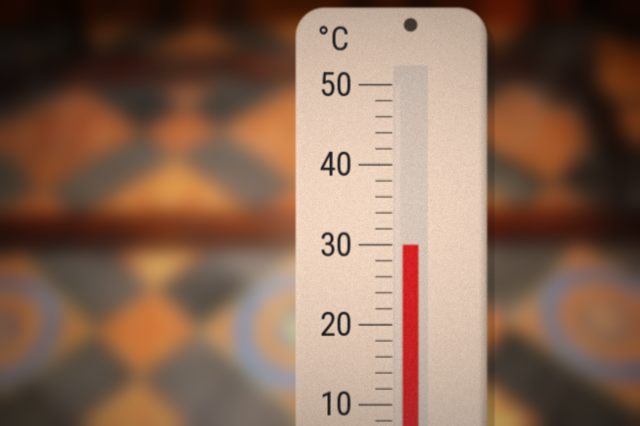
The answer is °C 30
